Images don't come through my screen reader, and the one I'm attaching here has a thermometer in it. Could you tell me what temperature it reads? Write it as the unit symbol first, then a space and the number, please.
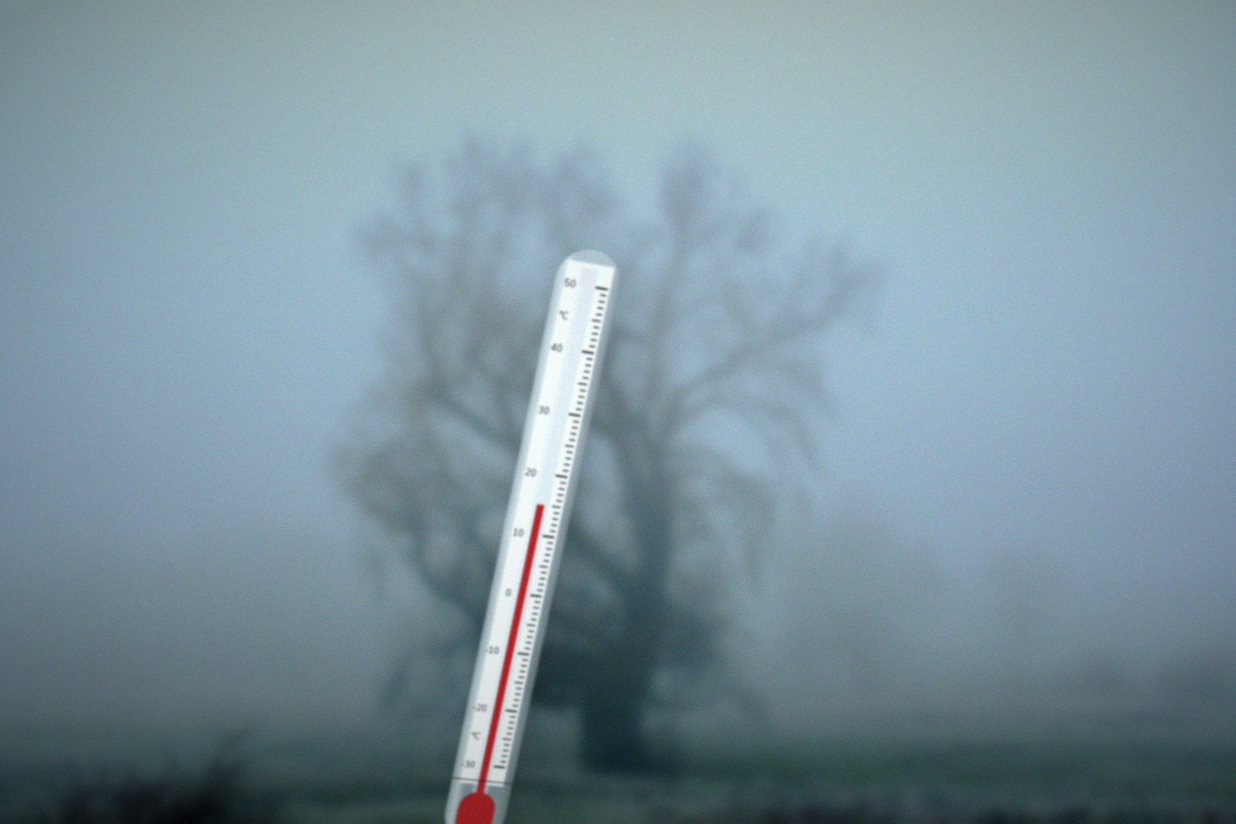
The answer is °C 15
